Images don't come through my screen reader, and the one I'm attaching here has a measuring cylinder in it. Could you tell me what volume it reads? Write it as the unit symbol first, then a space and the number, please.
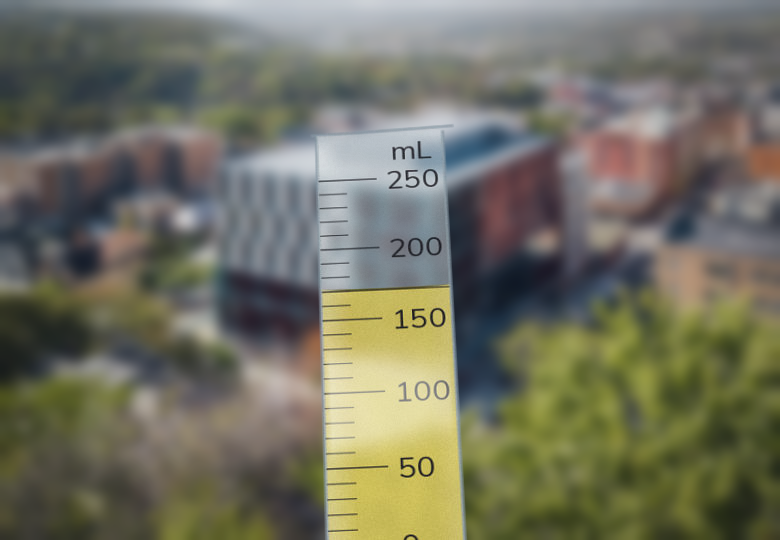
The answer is mL 170
